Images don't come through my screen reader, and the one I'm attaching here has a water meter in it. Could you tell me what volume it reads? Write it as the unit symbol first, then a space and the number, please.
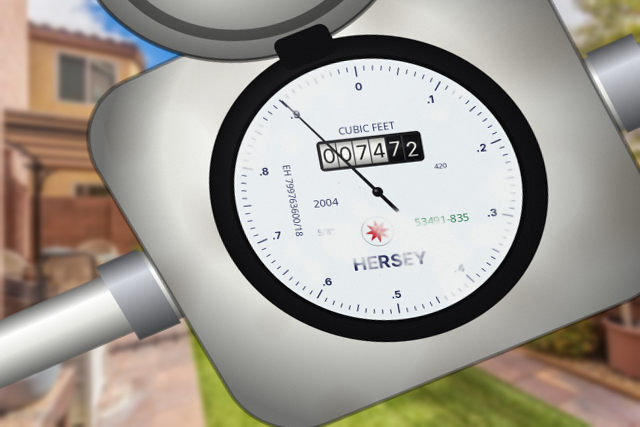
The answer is ft³ 7471.90
